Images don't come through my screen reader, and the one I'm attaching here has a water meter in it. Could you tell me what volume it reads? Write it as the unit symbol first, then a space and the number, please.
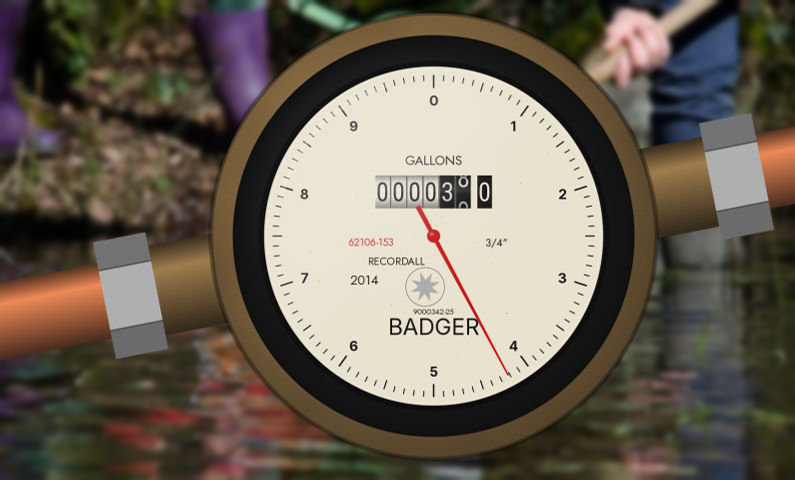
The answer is gal 384.2
